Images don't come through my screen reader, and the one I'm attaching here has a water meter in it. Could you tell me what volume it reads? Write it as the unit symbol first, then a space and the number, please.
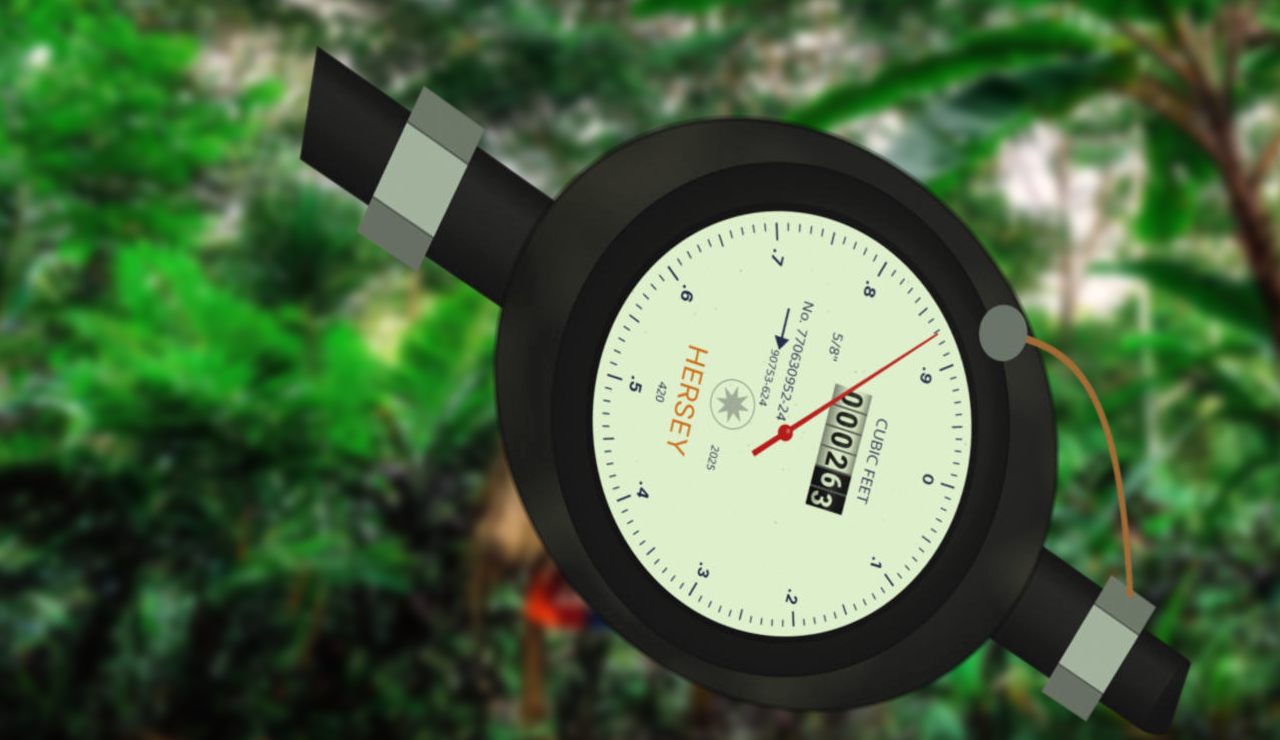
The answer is ft³ 262.87
